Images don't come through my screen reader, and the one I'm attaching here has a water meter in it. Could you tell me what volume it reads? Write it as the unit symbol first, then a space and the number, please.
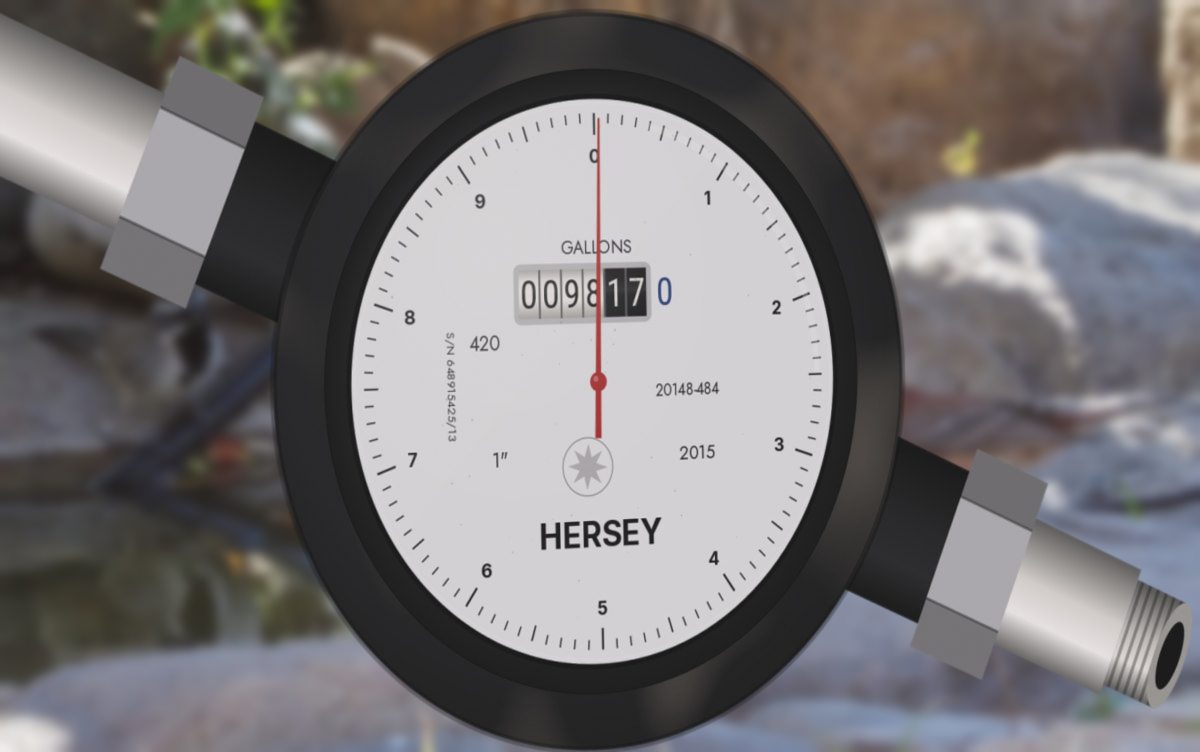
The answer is gal 98170.0
